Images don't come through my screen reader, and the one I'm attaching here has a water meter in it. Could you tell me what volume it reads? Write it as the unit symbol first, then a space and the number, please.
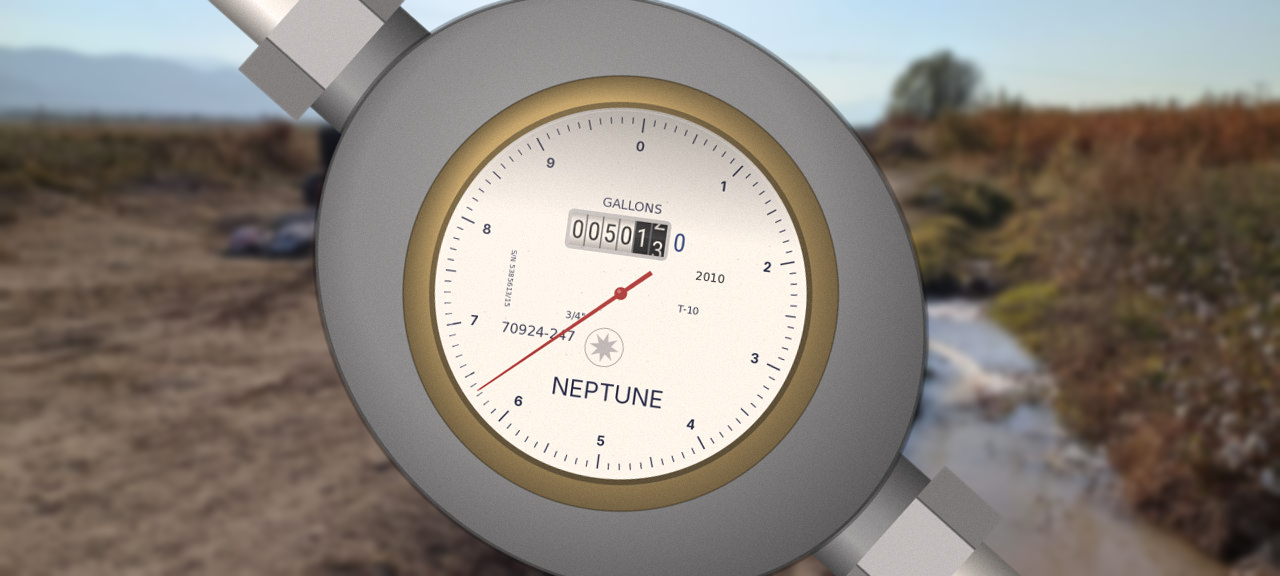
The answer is gal 50126.3
